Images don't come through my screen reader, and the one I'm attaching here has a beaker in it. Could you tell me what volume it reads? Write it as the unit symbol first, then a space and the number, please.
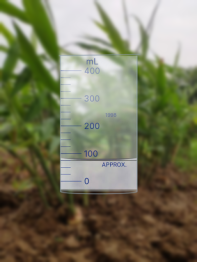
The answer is mL 75
